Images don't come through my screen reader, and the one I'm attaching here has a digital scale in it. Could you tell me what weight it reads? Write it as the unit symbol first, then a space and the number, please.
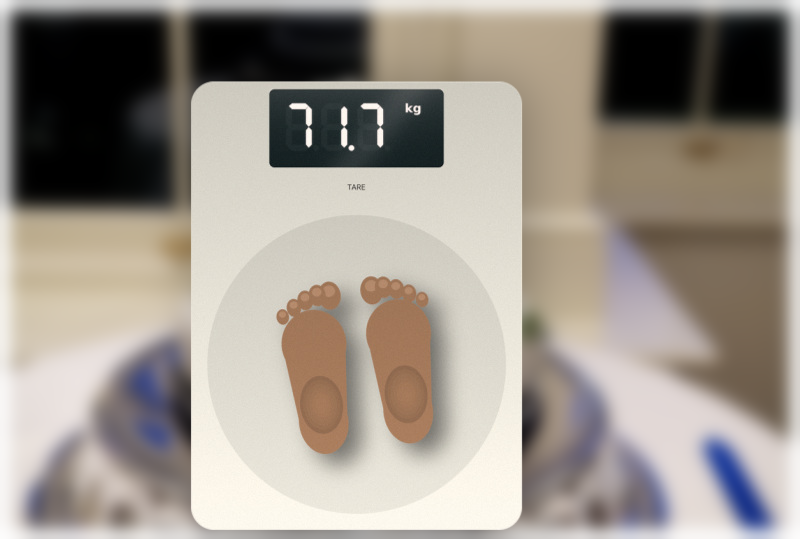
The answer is kg 71.7
